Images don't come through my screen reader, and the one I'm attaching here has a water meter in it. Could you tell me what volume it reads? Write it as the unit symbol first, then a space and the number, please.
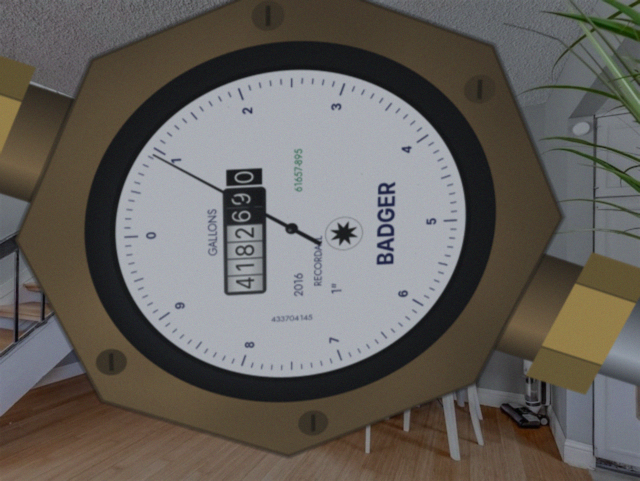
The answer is gal 4182690.9
